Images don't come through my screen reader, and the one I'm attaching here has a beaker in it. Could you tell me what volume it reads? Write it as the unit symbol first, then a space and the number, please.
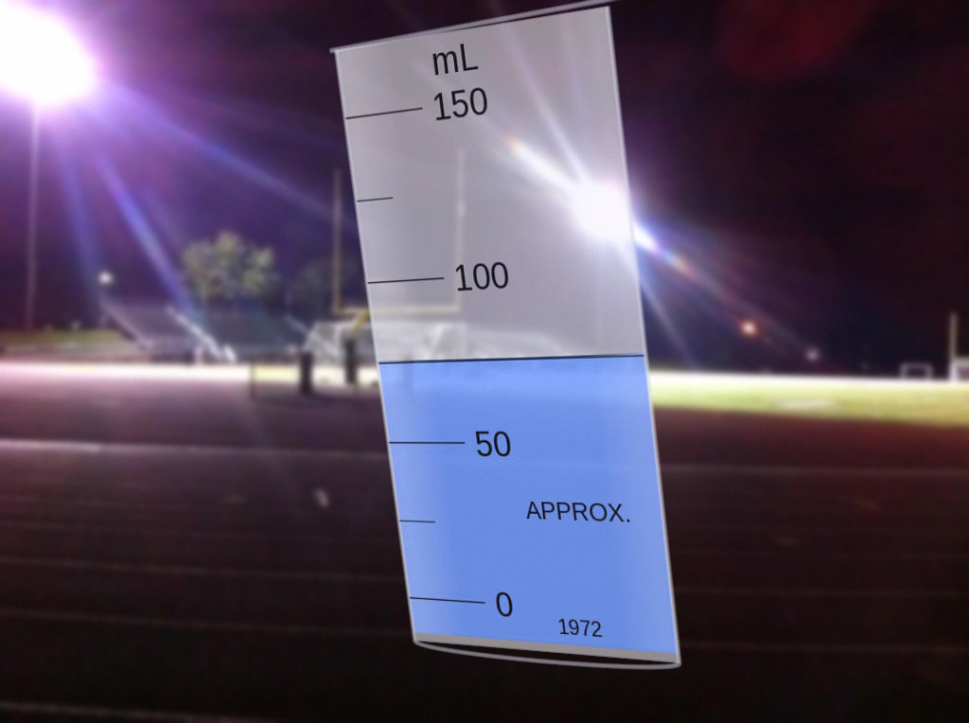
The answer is mL 75
